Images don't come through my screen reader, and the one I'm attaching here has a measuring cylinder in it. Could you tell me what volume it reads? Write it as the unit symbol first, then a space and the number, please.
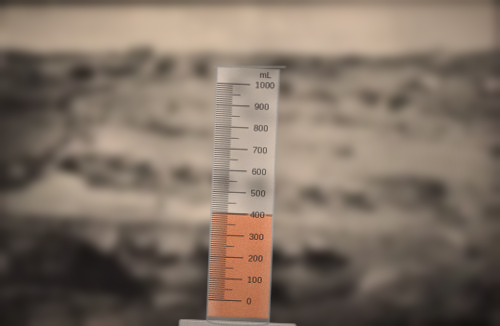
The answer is mL 400
